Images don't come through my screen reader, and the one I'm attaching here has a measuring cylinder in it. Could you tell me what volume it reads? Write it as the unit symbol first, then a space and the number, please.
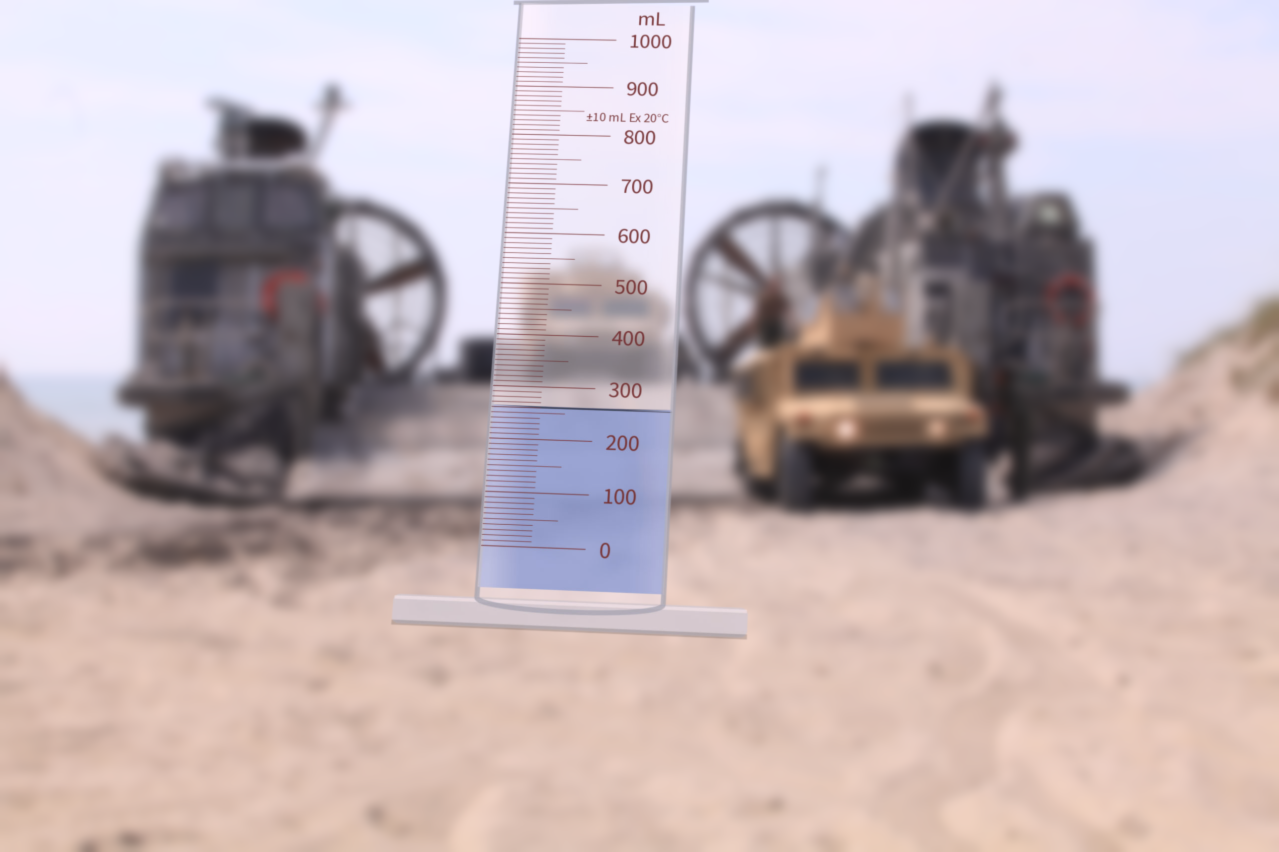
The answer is mL 260
